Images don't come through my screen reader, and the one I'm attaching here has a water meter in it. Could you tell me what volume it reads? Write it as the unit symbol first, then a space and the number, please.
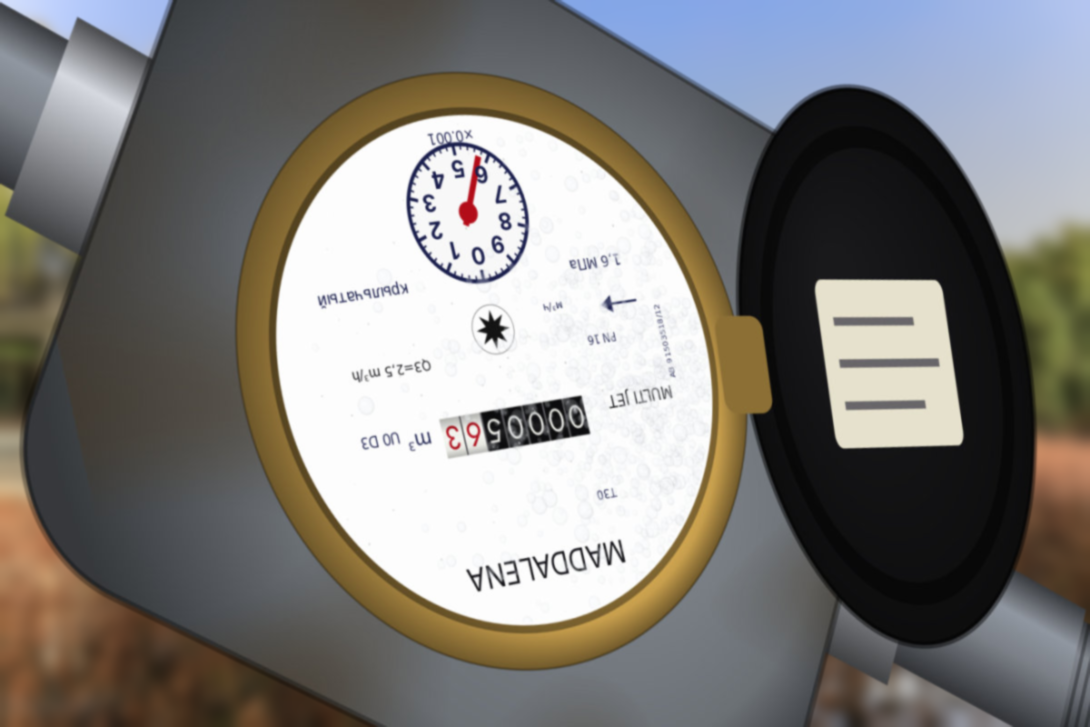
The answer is m³ 5.635
